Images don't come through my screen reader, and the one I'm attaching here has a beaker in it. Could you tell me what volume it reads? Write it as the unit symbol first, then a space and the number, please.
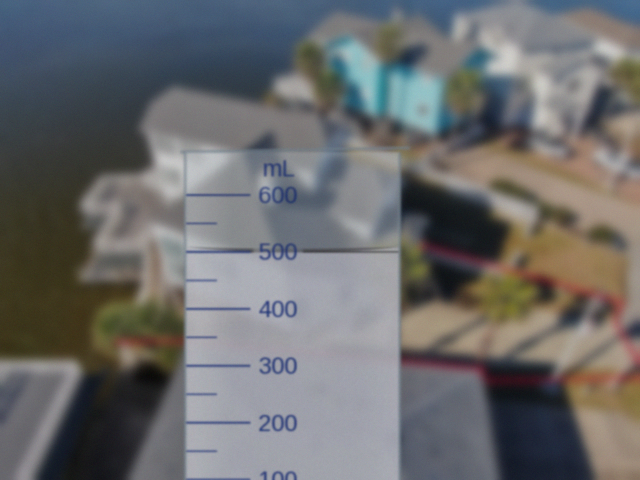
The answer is mL 500
